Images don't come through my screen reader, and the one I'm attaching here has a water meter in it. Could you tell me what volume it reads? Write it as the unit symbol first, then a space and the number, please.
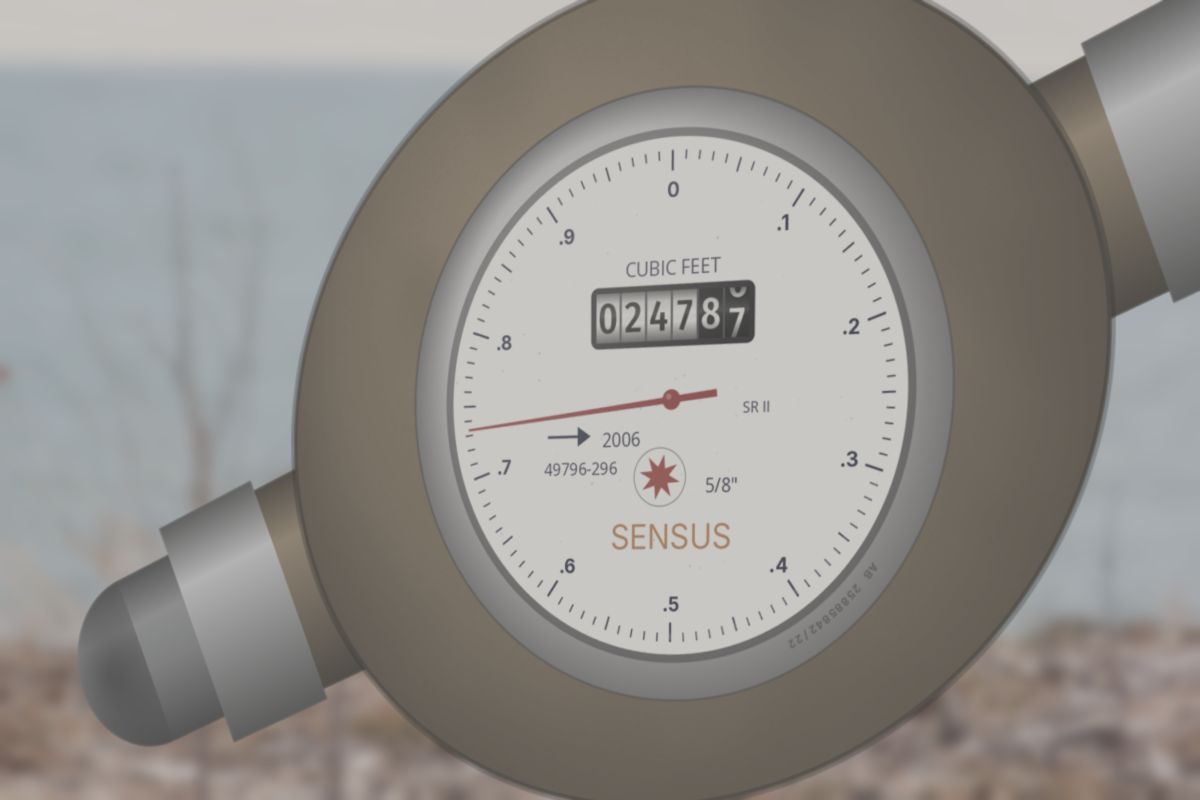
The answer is ft³ 24786.73
